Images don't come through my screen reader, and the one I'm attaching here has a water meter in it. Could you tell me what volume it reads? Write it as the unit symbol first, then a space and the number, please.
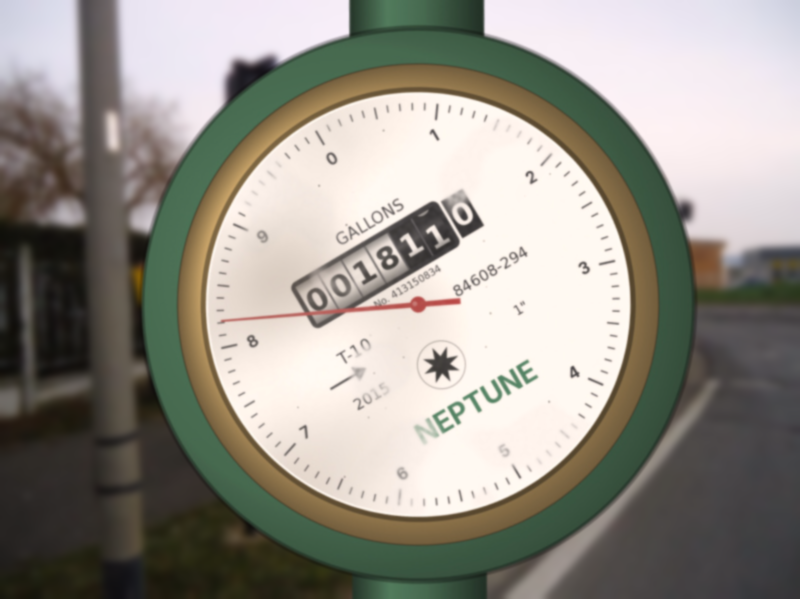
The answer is gal 18108.2
